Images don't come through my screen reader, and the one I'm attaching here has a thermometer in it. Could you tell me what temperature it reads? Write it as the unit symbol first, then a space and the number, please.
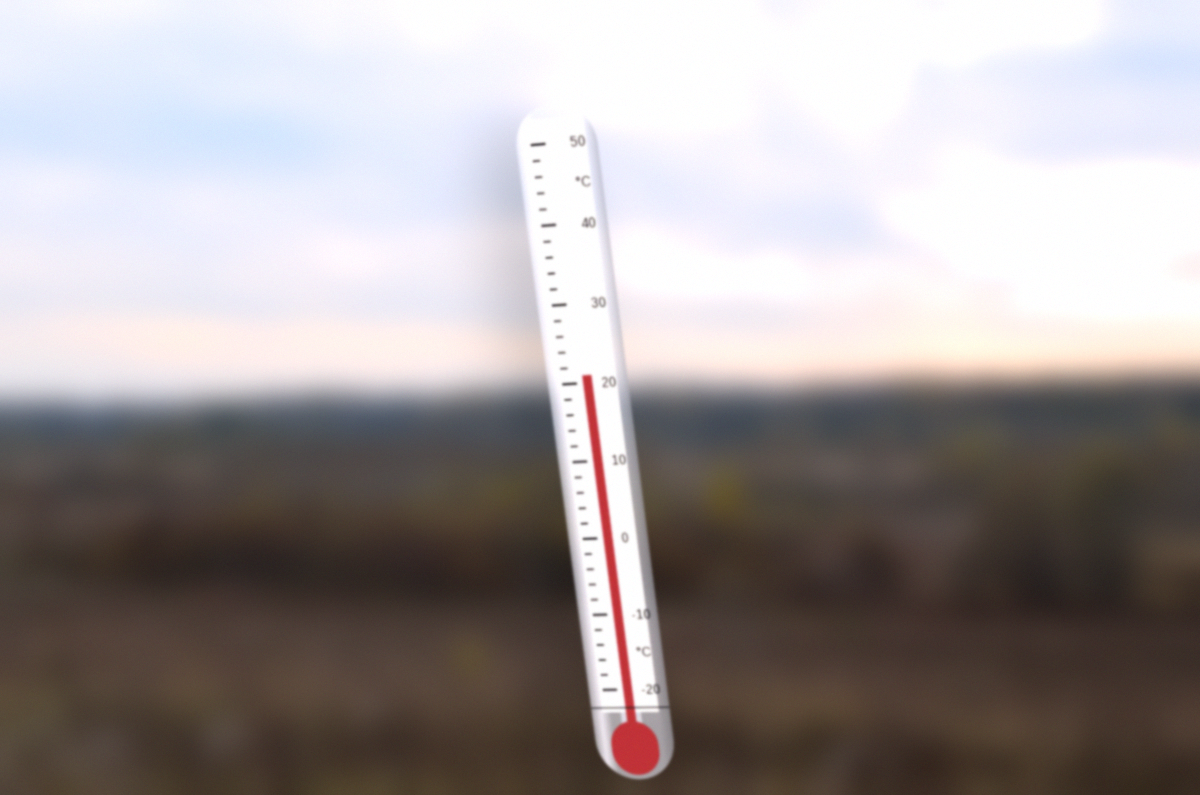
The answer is °C 21
